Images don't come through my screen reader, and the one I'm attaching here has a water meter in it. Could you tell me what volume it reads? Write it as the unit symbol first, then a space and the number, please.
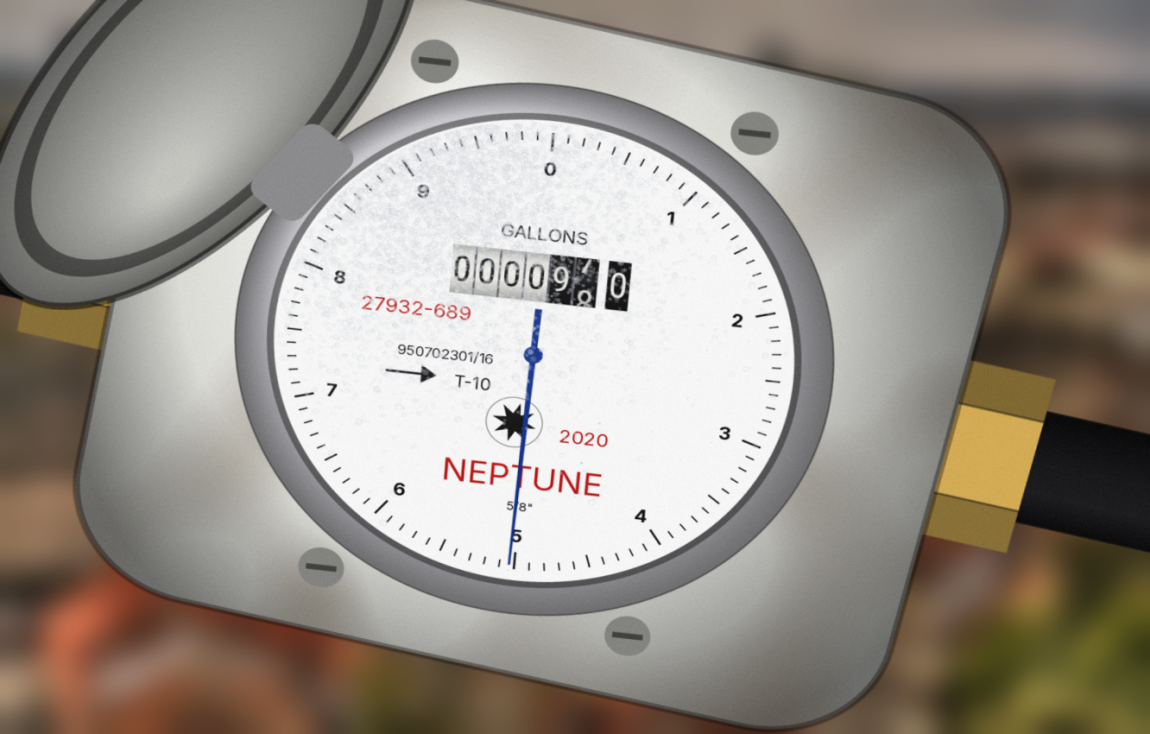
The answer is gal 975.0
